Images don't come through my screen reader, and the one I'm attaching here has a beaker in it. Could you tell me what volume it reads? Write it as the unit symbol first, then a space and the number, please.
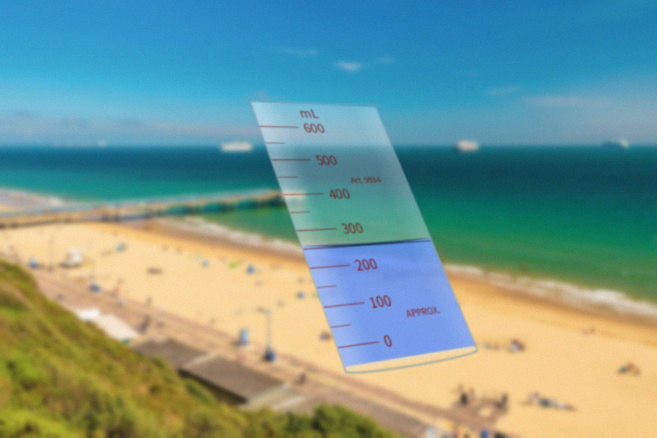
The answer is mL 250
